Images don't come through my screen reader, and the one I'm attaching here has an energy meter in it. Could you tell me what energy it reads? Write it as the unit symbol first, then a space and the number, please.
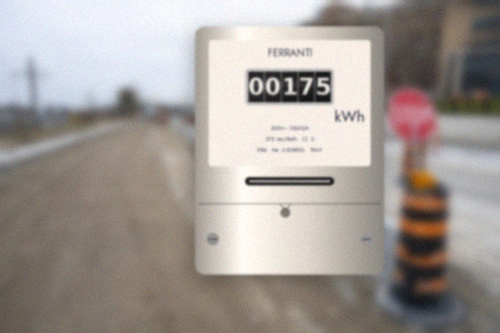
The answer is kWh 175
